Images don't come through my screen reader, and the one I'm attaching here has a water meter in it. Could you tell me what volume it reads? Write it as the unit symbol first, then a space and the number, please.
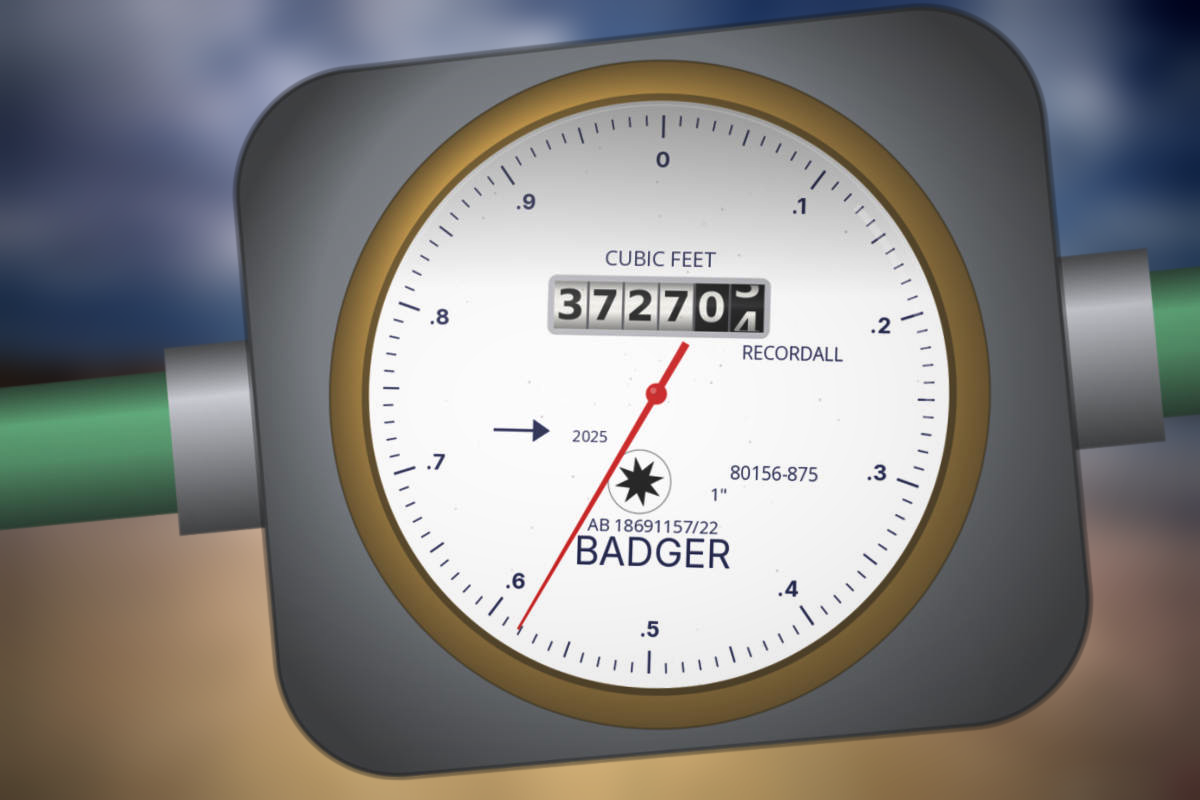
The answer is ft³ 372703.58
